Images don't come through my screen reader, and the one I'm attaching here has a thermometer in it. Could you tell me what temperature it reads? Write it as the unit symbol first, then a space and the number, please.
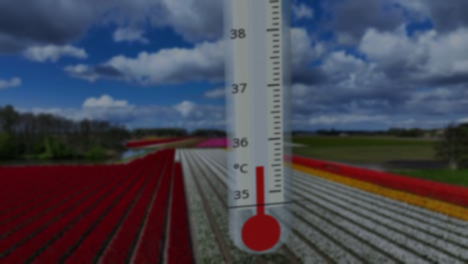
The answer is °C 35.5
